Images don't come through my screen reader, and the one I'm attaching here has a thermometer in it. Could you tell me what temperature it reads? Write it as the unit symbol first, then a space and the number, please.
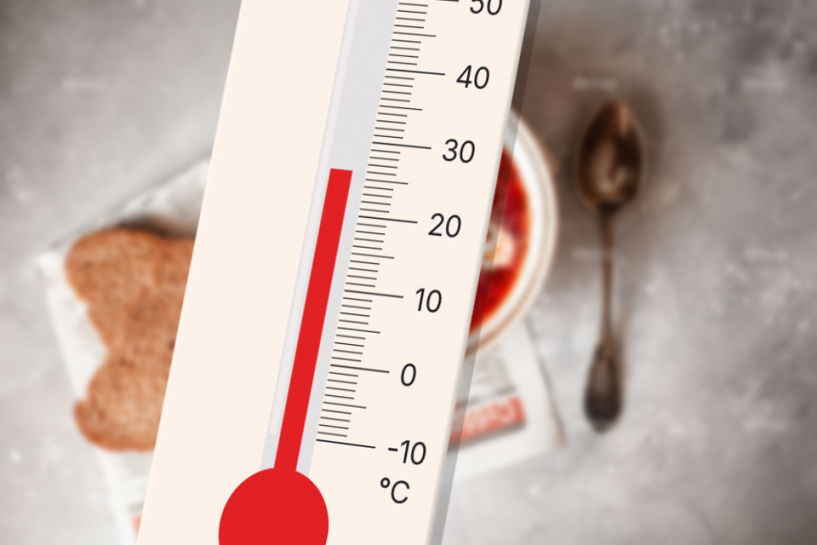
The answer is °C 26
